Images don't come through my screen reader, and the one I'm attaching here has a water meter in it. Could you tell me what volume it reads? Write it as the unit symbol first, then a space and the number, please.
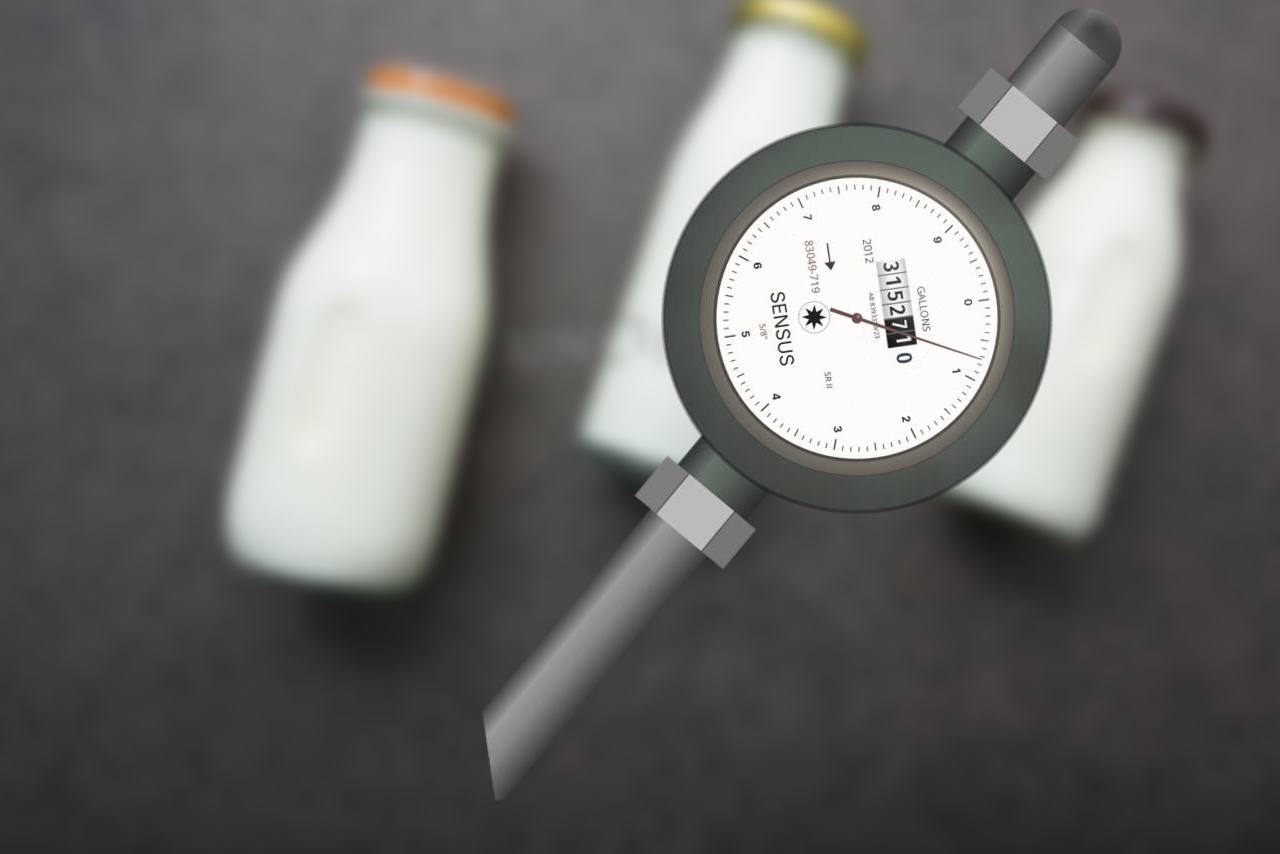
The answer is gal 3152710.7
